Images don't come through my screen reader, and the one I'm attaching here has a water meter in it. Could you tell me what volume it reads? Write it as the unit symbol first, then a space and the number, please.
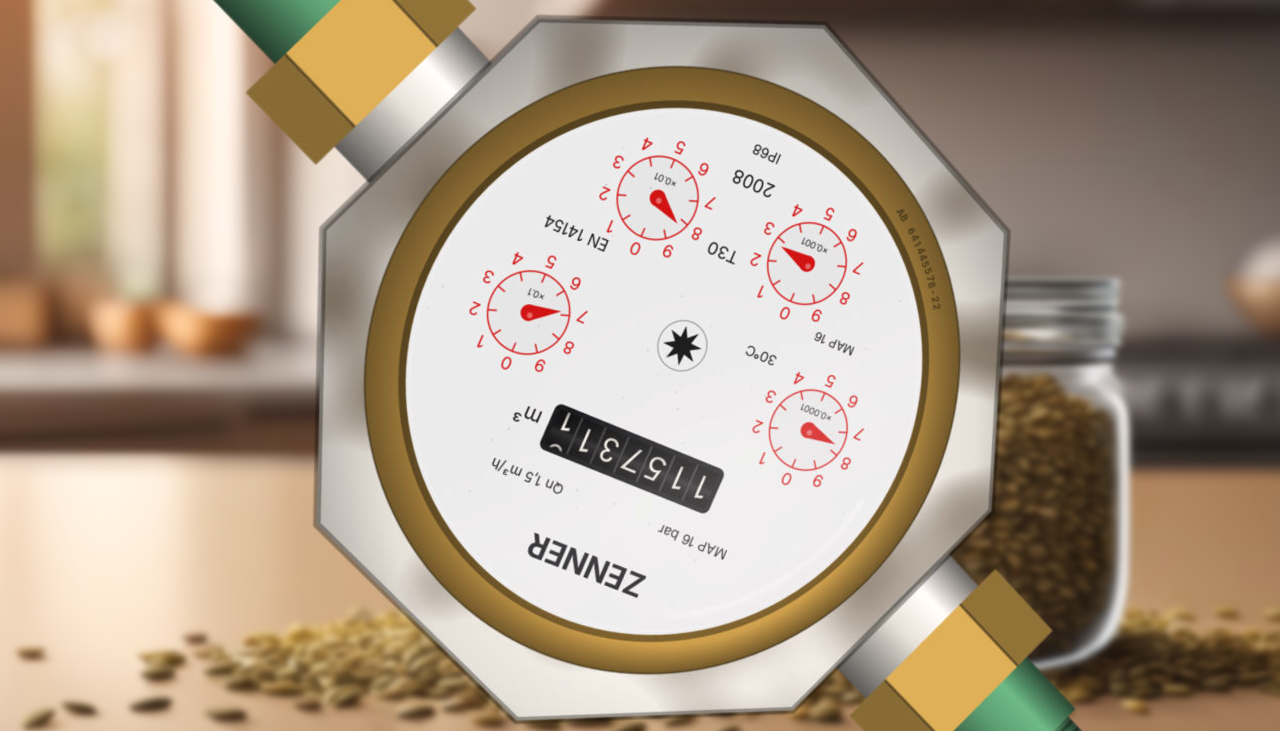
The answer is m³ 1157310.6827
